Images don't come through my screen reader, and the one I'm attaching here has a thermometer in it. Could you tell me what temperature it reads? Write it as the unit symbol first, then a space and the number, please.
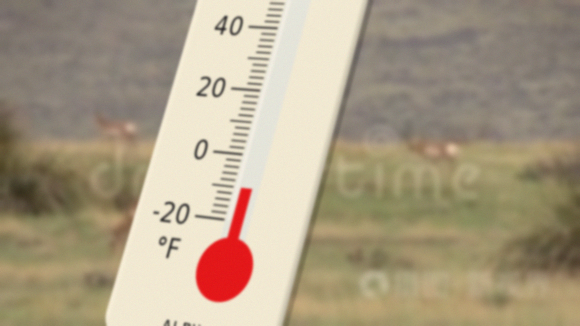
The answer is °F -10
